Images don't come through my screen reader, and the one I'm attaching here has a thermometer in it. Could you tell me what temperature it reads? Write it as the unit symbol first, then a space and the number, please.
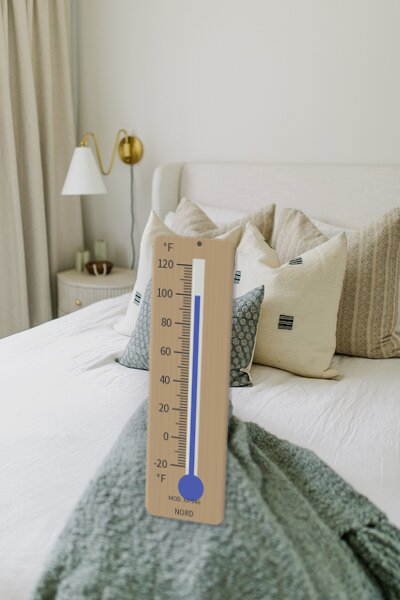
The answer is °F 100
